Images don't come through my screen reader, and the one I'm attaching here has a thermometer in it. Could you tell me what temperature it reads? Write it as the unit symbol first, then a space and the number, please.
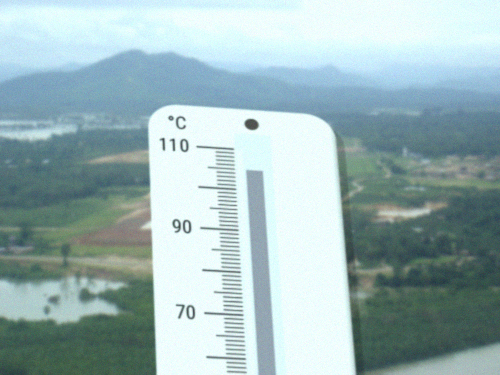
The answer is °C 105
